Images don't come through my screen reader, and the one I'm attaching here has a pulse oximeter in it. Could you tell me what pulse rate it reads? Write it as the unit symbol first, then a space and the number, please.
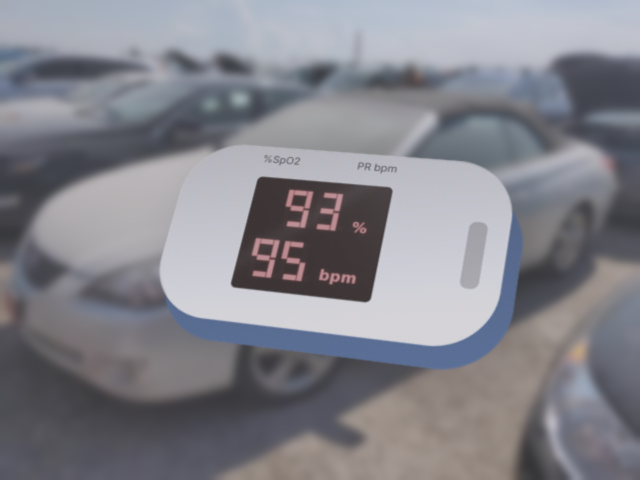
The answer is bpm 95
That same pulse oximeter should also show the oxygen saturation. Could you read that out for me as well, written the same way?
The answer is % 93
